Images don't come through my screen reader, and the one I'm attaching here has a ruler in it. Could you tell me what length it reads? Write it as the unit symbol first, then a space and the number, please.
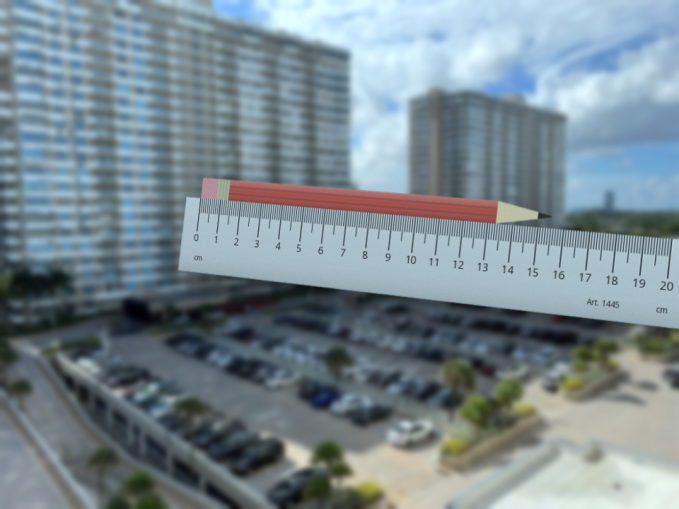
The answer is cm 15.5
